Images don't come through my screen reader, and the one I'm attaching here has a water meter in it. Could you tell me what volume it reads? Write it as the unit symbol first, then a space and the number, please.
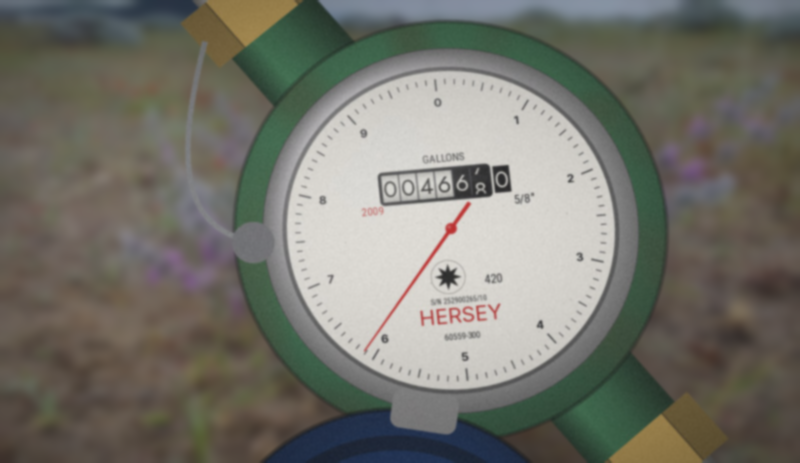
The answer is gal 46676.1
